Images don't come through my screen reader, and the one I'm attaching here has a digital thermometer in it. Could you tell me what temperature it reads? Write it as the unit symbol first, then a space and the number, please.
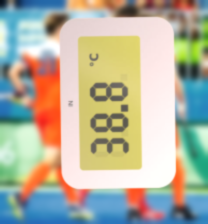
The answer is °C 38.8
